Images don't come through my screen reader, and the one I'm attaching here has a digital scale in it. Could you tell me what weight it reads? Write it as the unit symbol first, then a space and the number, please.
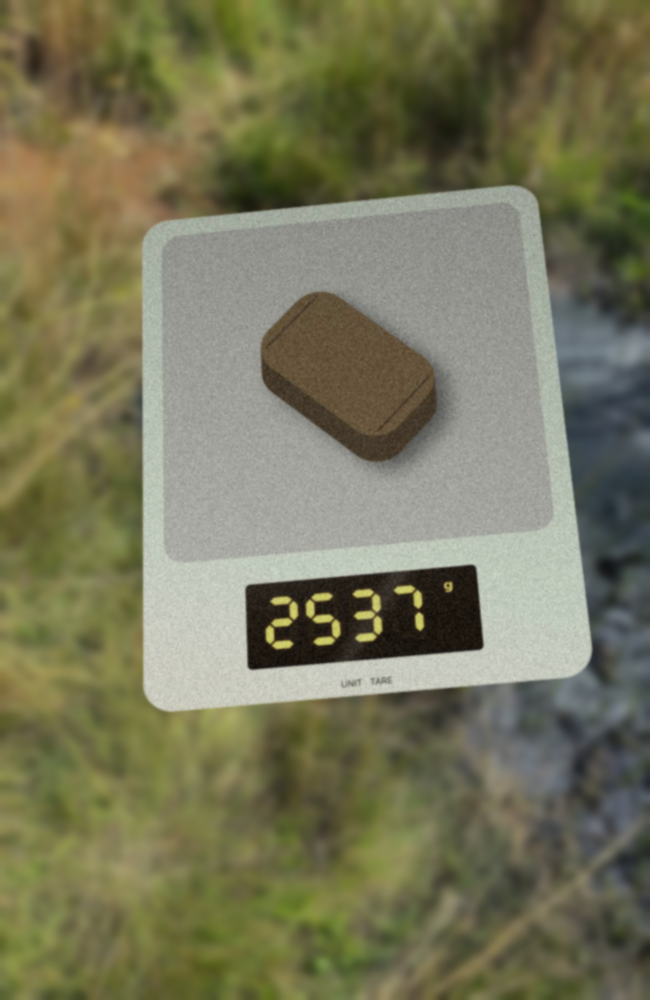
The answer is g 2537
